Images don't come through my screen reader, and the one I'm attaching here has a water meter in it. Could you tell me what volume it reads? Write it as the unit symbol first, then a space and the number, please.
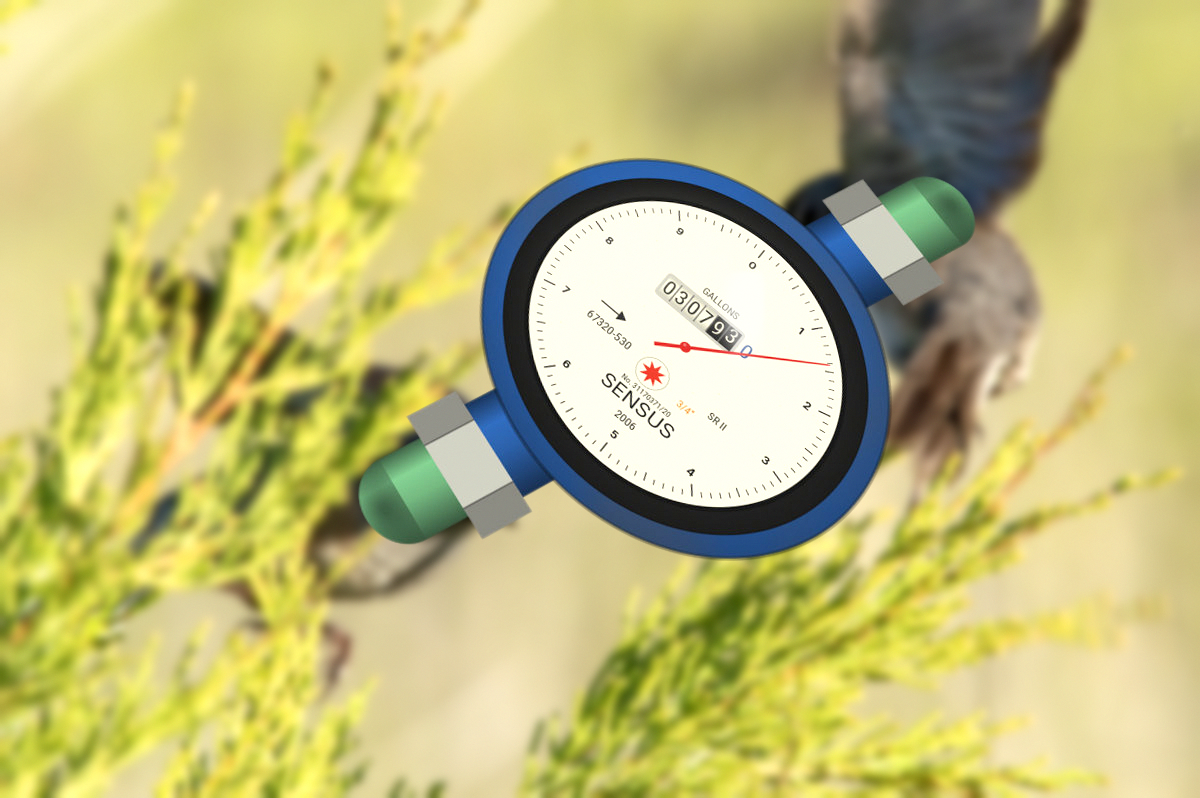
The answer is gal 307931.4
